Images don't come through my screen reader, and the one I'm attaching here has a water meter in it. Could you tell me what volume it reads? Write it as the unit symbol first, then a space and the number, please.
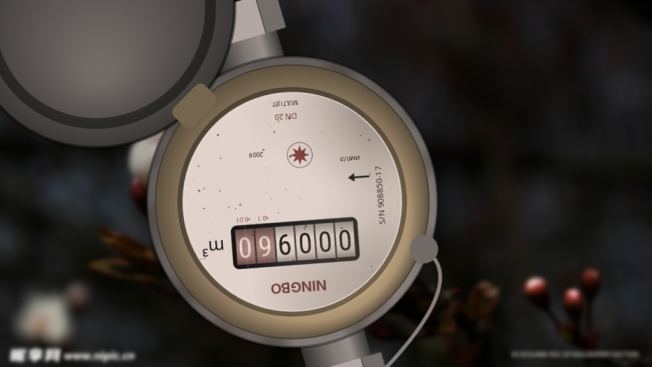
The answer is m³ 9.60
